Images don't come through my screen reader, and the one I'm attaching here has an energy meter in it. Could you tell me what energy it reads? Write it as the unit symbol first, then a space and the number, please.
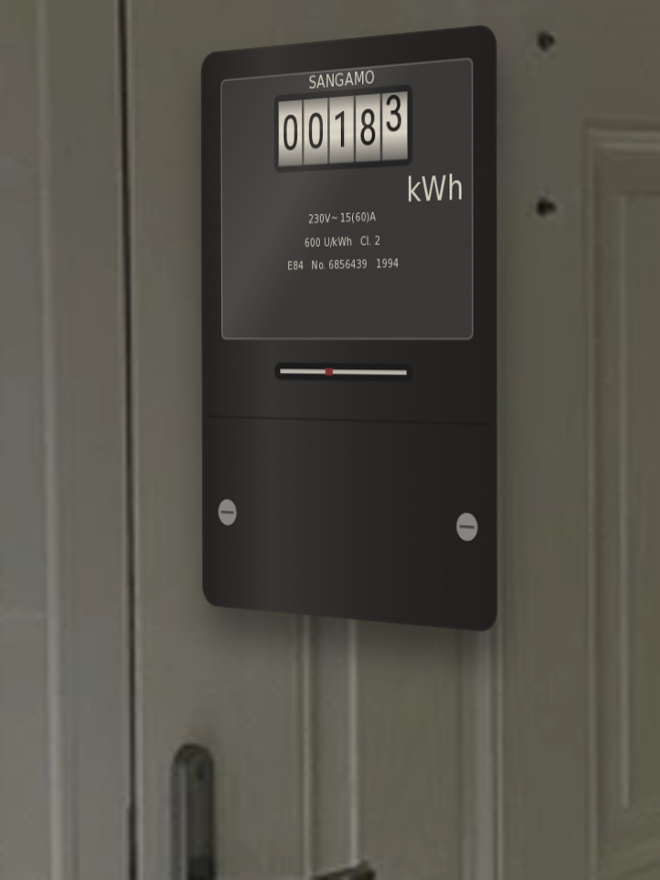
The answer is kWh 183
